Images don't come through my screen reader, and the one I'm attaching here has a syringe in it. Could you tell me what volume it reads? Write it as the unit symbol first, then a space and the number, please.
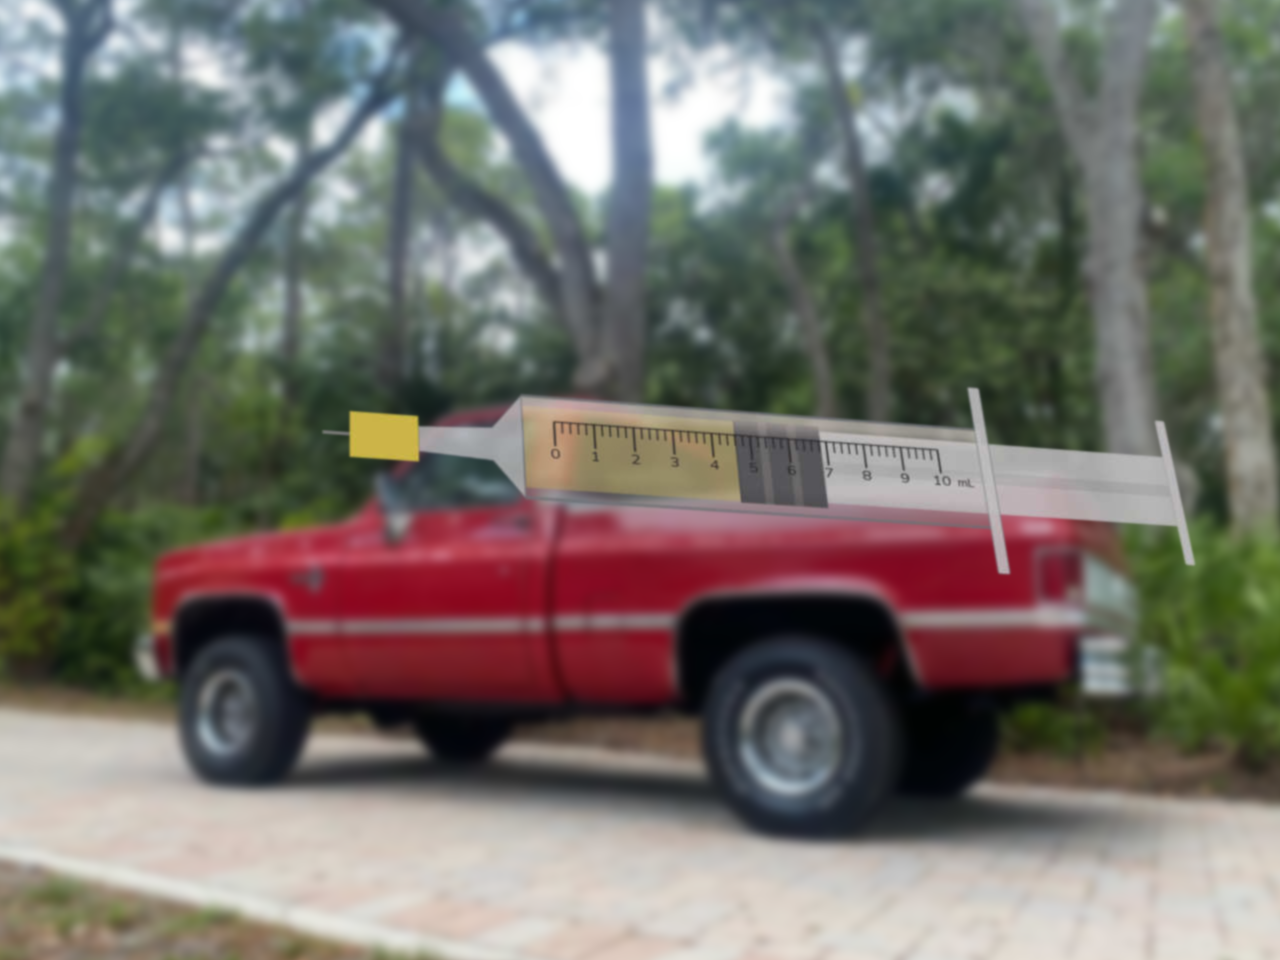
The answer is mL 4.6
